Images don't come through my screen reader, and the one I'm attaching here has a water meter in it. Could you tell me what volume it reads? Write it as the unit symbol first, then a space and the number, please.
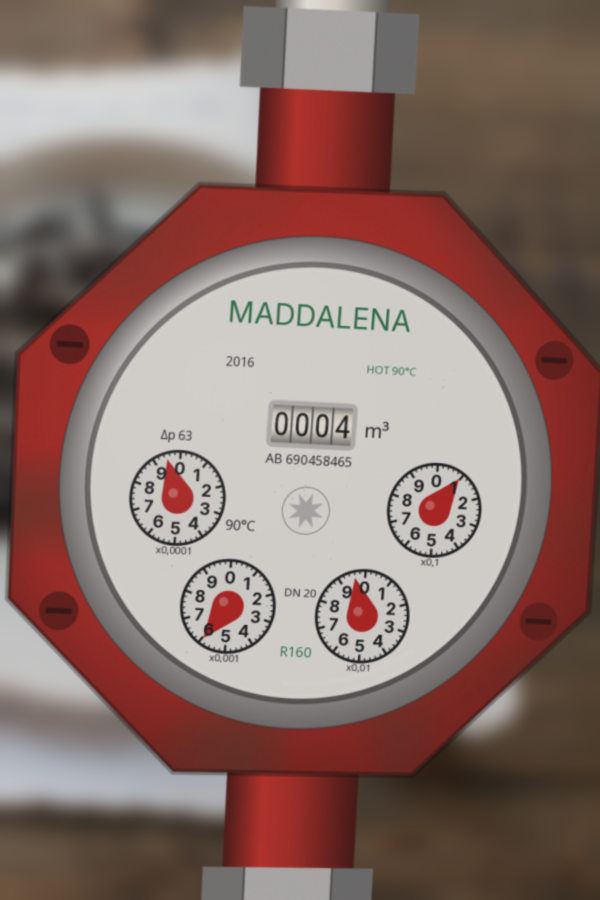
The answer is m³ 4.0959
